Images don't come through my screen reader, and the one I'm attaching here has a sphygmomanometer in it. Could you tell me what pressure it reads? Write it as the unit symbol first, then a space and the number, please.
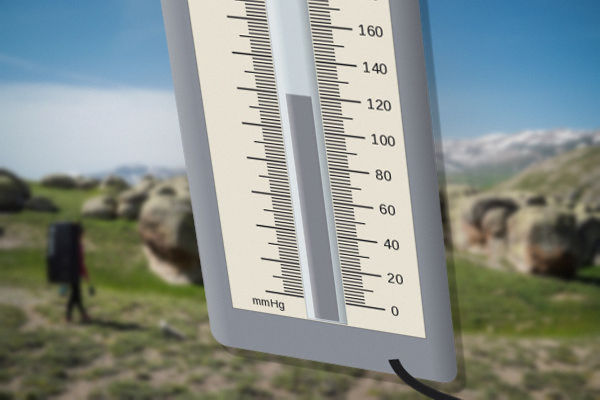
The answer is mmHg 120
